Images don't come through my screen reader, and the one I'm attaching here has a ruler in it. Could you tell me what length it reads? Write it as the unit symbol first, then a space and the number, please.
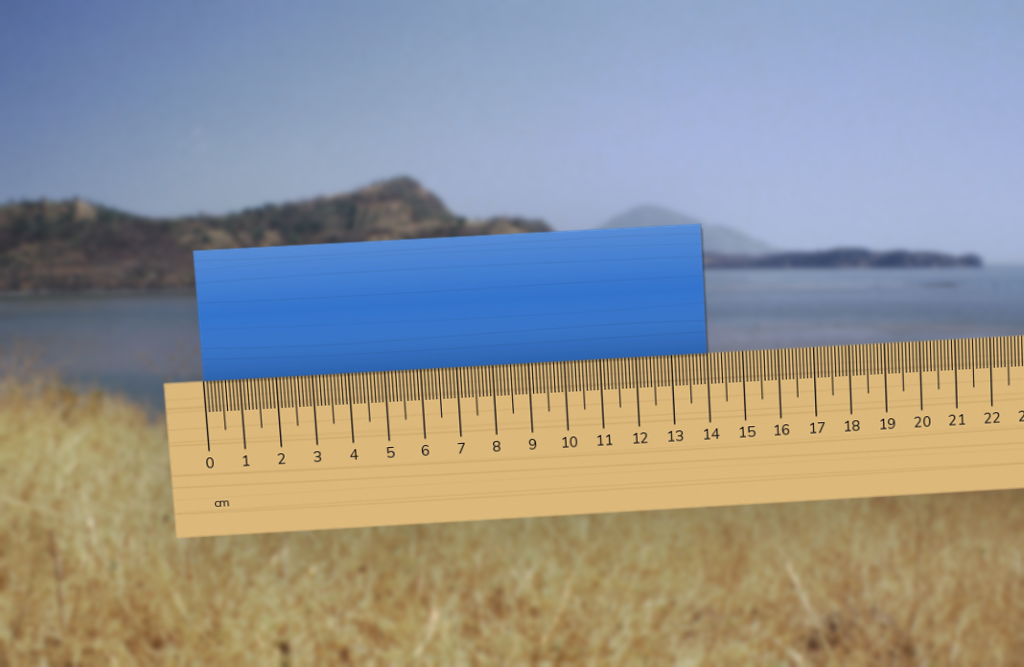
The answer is cm 14
